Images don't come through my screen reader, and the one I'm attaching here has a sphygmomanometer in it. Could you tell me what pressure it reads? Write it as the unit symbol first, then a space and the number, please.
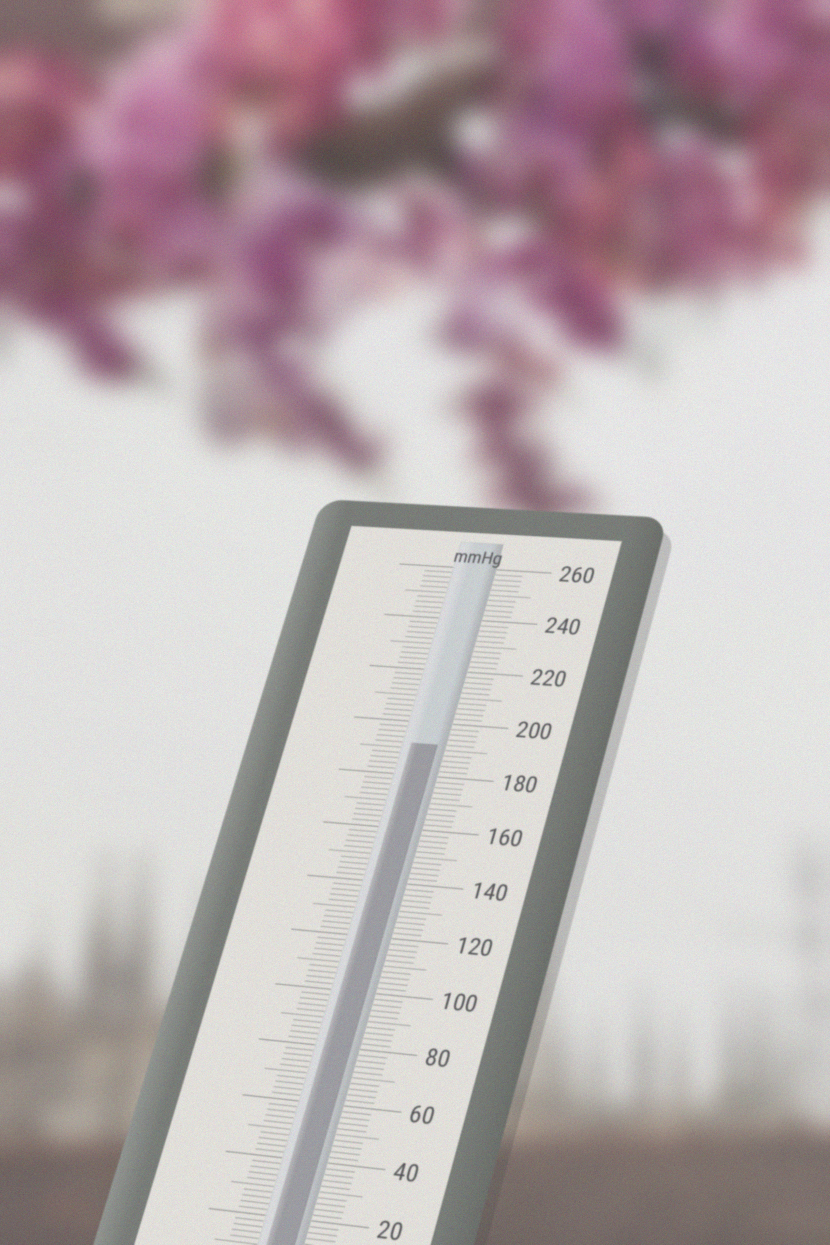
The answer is mmHg 192
